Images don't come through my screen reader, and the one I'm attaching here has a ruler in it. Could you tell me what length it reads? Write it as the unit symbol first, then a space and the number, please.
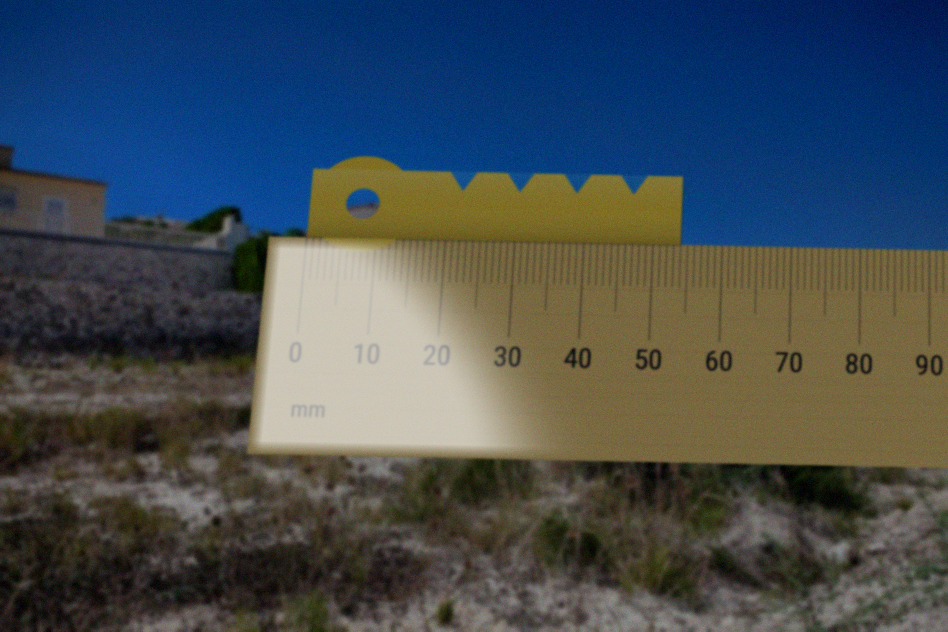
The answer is mm 54
